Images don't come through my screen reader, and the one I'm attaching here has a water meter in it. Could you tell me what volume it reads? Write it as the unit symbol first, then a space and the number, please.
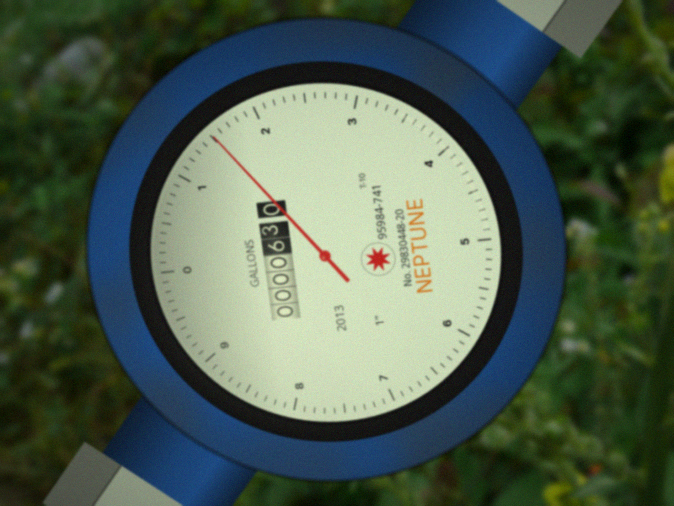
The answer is gal 631.5
